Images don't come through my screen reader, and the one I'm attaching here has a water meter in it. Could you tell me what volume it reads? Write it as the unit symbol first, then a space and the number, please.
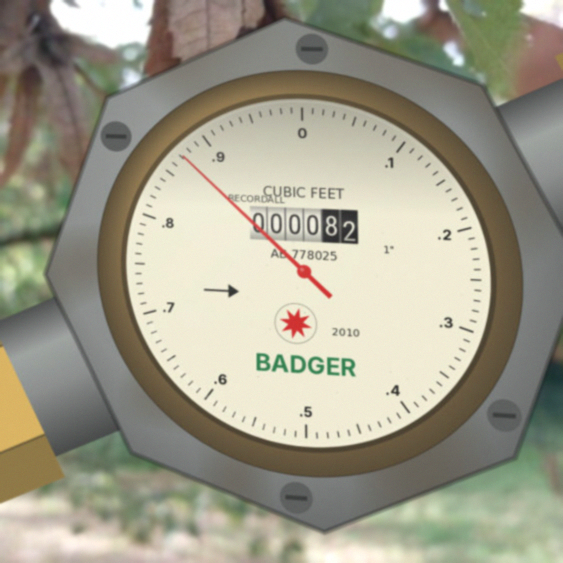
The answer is ft³ 81.87
